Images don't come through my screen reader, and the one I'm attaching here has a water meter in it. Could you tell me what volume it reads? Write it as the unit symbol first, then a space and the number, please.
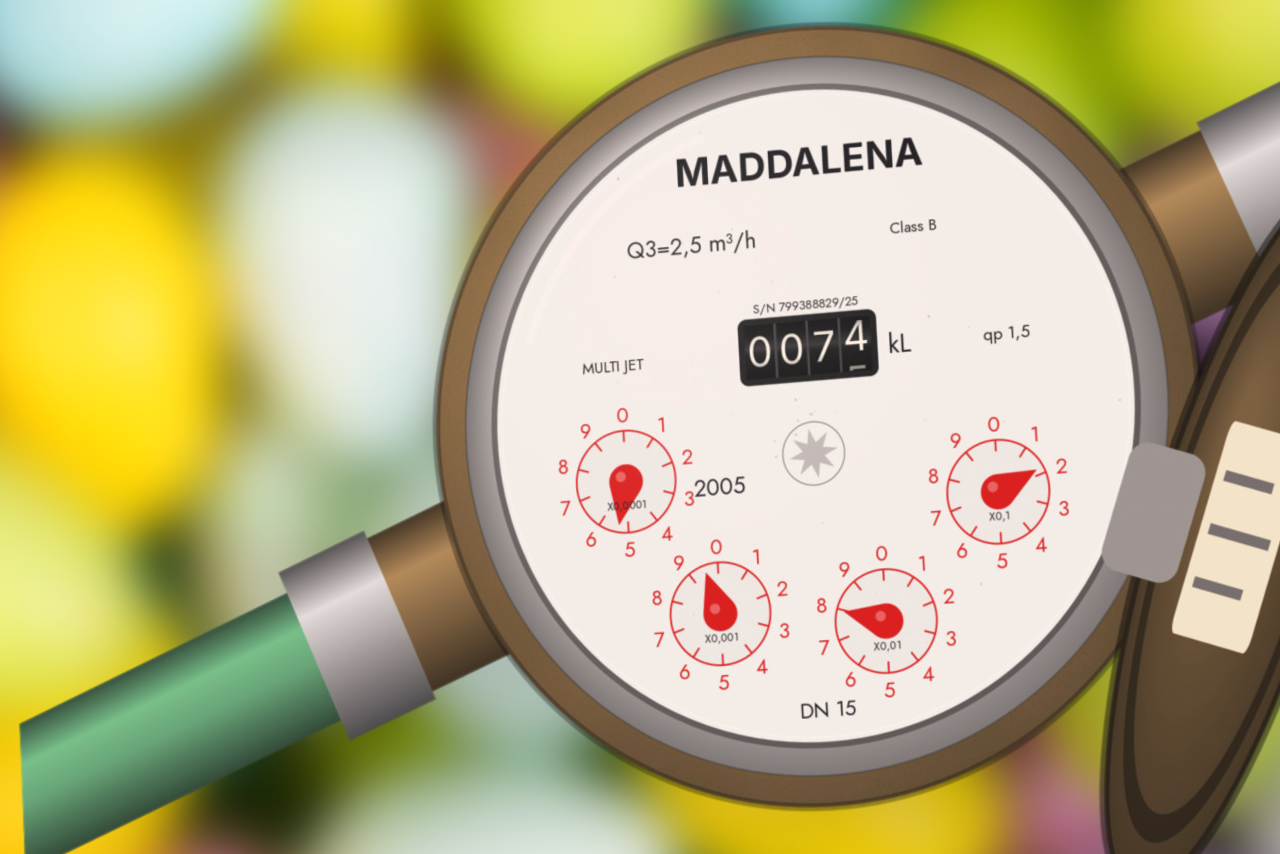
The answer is kL 74.1795
